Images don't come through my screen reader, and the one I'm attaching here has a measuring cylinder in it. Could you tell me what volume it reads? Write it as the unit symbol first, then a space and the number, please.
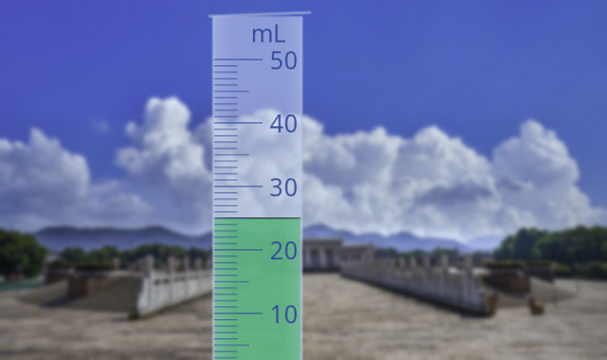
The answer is mL 25
